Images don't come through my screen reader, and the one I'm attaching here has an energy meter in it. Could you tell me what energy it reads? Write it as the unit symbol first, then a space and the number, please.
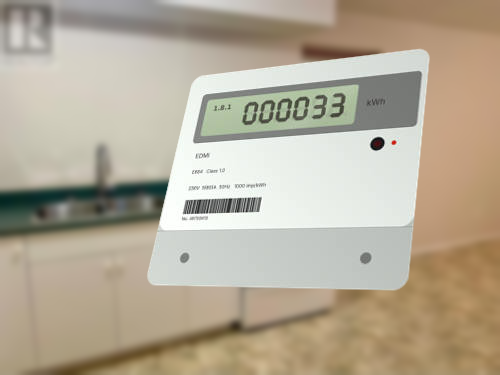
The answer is kWh 33
